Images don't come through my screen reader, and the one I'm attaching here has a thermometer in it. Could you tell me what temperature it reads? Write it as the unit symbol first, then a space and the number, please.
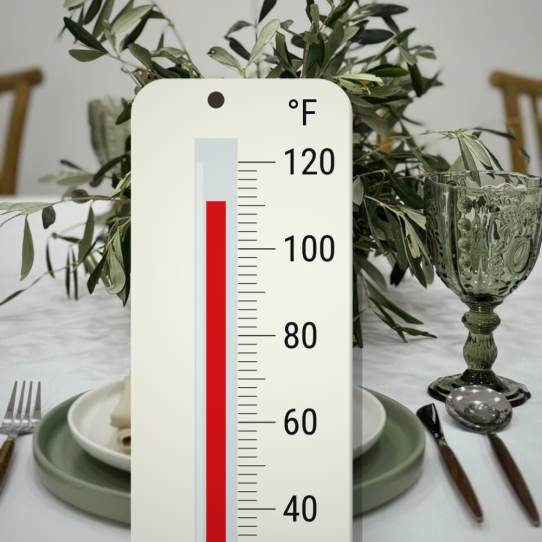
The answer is °F 111
